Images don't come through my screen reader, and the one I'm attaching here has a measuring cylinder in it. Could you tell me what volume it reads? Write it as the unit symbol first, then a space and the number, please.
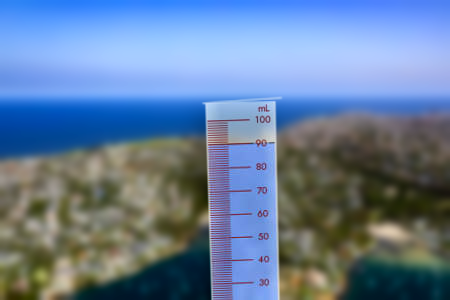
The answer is mL 90
